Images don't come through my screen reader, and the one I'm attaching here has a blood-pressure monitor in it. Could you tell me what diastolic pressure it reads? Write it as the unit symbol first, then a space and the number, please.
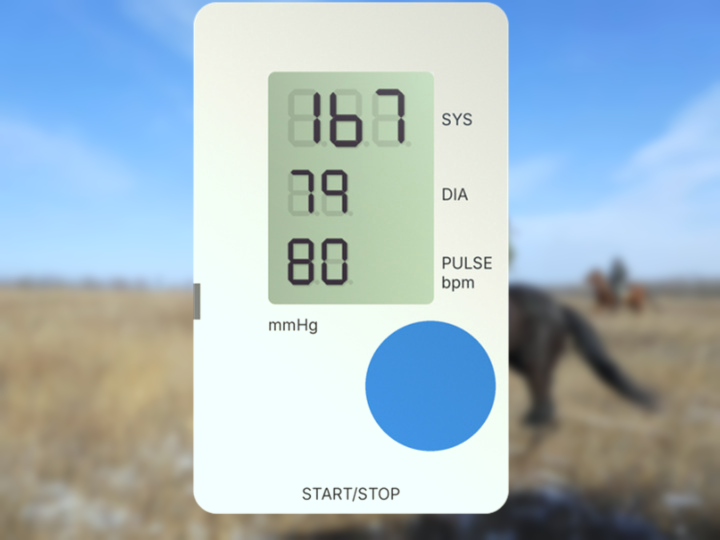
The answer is mmHg 79
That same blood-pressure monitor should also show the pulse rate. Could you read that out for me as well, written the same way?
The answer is bpm 80
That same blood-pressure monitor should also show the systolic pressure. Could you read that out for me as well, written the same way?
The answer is mmHg 167
